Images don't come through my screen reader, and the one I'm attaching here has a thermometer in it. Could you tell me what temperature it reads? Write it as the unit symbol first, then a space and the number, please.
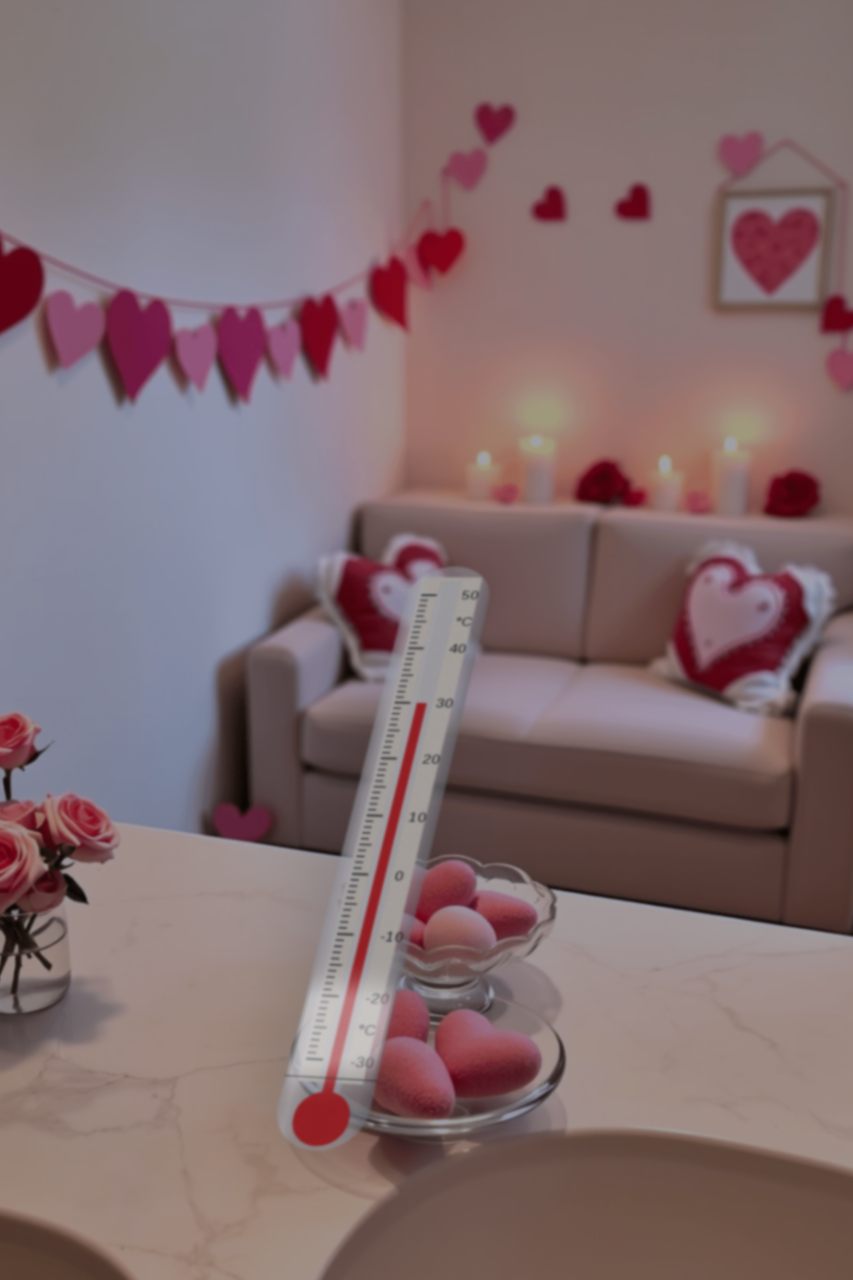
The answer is °C 30
